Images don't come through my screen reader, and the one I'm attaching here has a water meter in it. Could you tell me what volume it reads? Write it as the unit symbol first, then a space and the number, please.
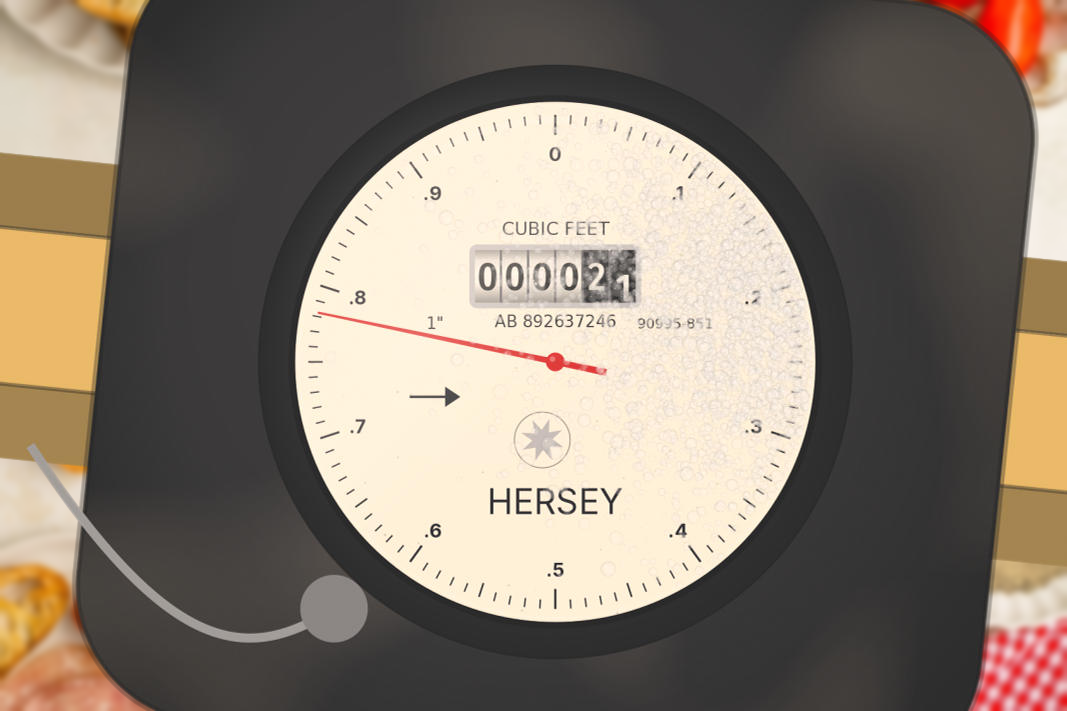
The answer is ft³ 20.78
